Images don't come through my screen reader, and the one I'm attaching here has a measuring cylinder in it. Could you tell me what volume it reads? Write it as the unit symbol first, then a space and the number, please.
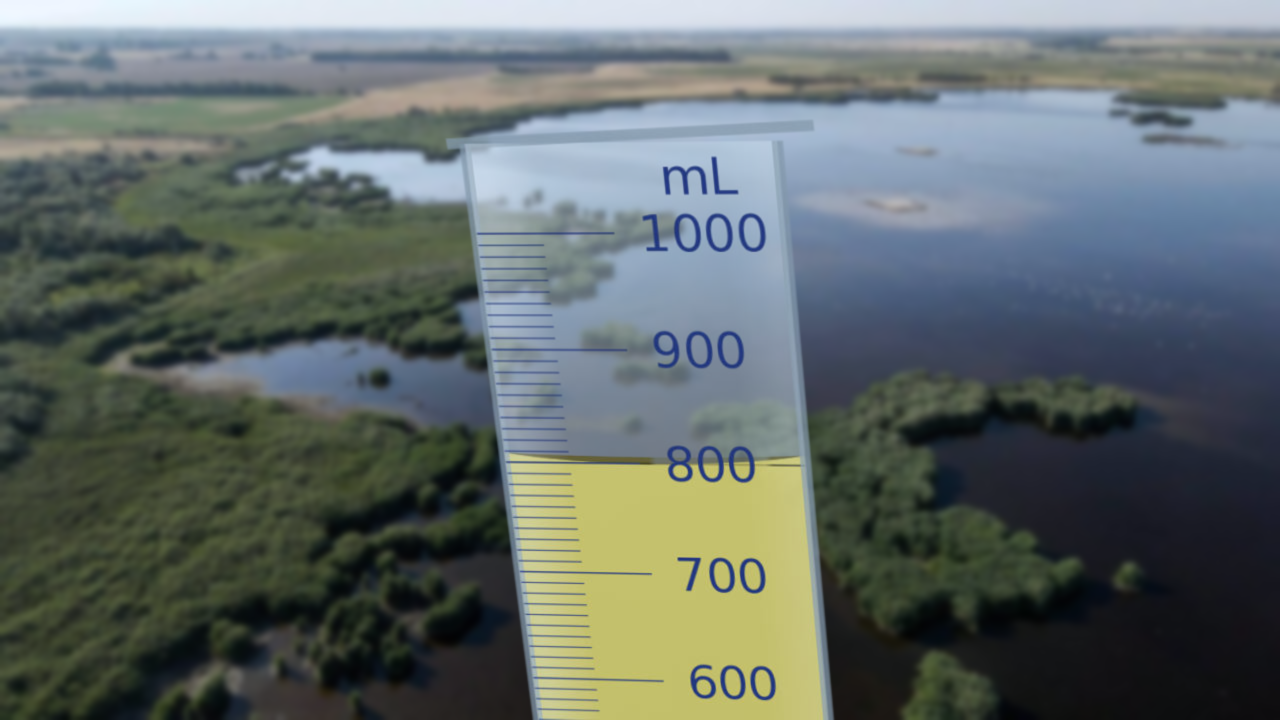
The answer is mL 800
